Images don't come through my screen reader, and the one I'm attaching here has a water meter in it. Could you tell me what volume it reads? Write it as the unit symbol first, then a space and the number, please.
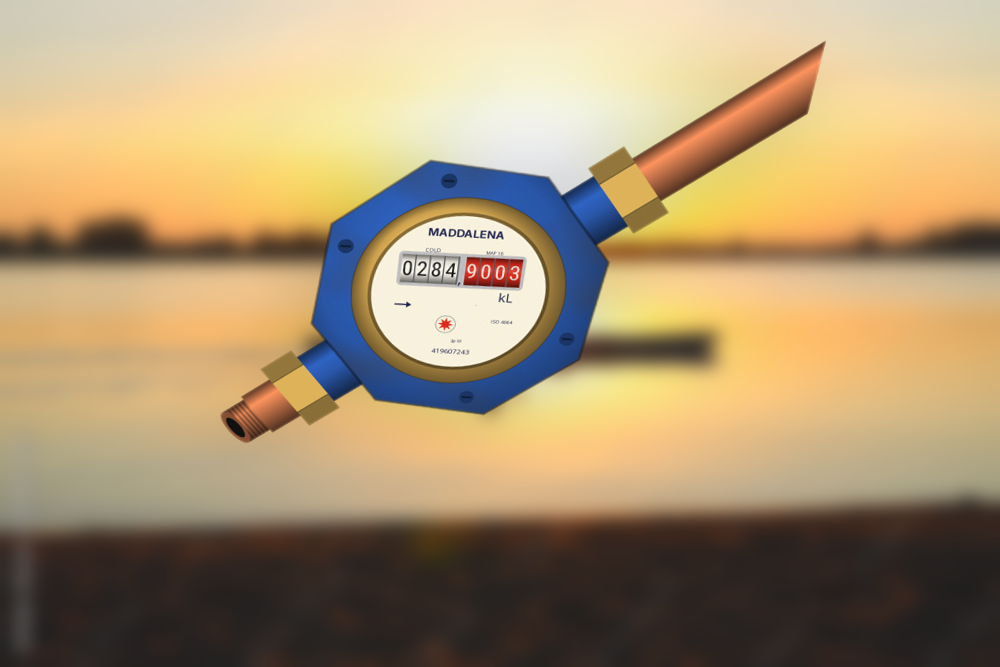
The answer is kL 284.9003
